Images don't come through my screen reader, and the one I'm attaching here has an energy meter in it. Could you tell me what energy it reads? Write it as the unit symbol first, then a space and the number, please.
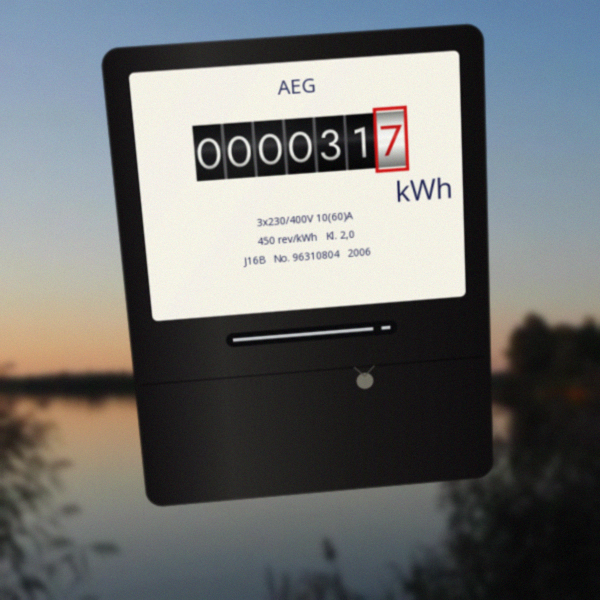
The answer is kWh 31.7
